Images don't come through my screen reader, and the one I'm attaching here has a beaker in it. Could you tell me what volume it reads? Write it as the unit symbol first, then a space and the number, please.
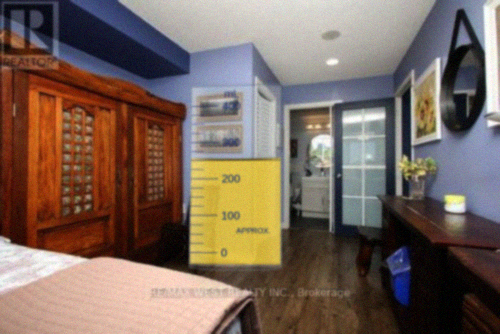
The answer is mL 250
